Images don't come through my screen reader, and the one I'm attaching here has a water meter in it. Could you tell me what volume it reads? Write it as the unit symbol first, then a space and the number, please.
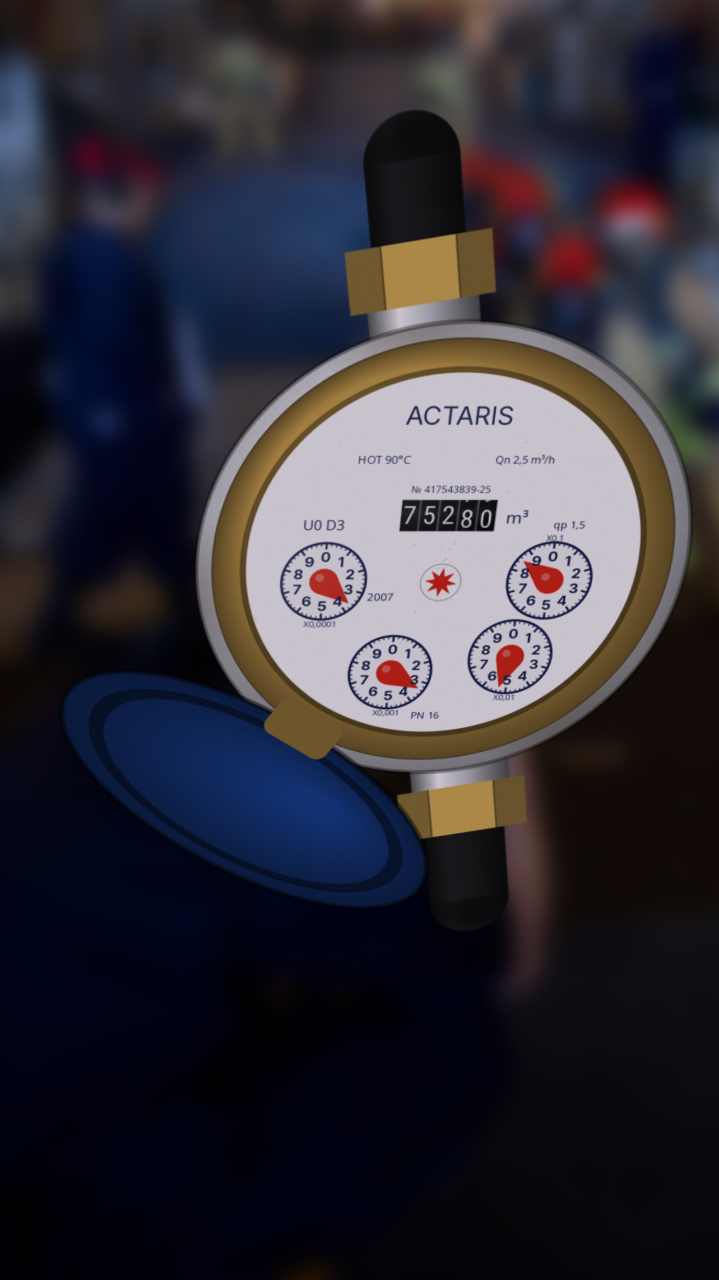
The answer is m³ 75279.8533
